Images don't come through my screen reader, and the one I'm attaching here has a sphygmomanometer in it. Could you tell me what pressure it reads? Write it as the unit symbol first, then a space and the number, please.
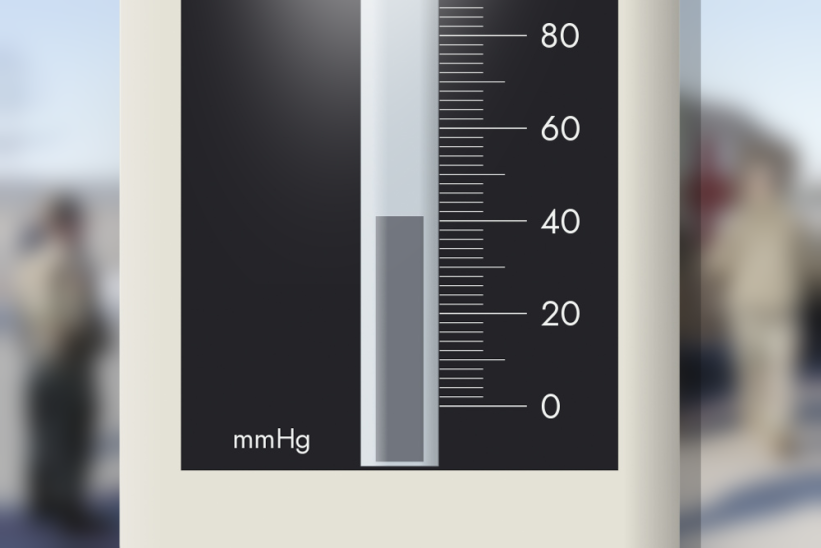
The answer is mmHg 41
